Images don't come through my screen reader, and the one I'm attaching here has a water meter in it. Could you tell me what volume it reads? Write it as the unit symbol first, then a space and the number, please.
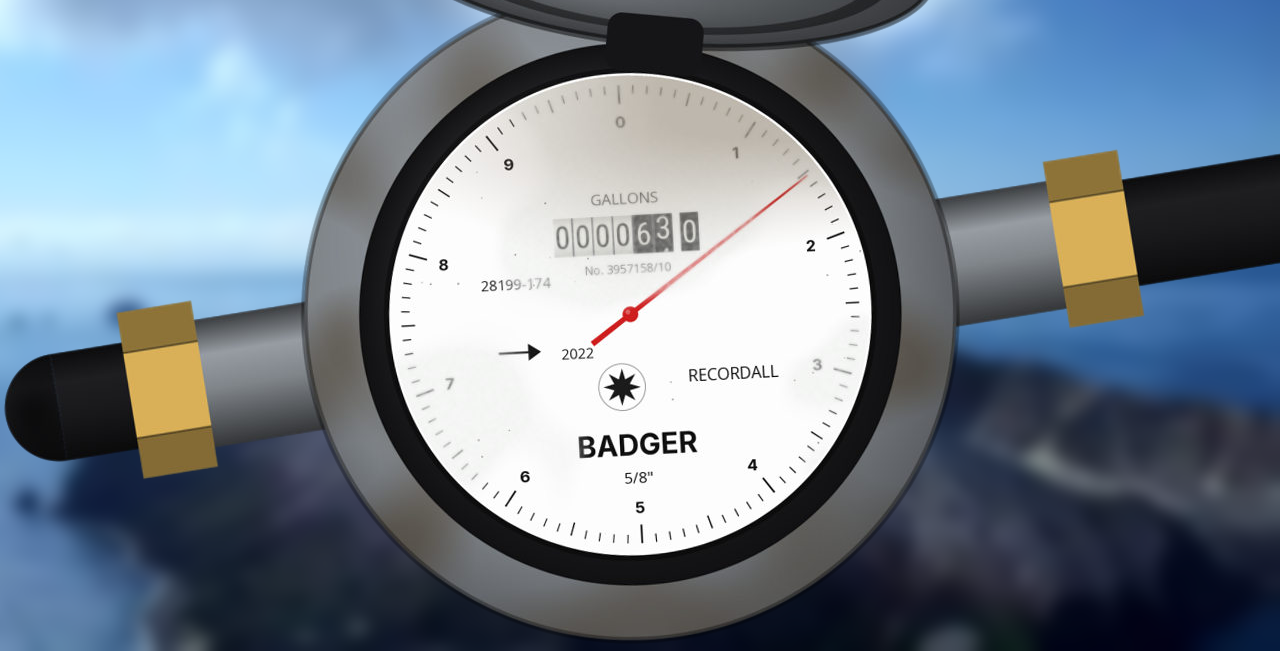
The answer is gal 631.5
